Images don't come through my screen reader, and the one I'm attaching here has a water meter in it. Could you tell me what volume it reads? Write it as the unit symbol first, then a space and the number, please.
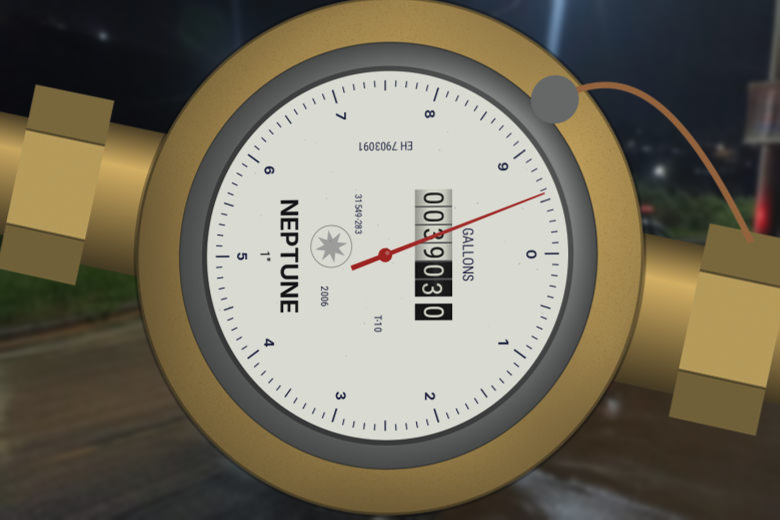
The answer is gal 39029.4
